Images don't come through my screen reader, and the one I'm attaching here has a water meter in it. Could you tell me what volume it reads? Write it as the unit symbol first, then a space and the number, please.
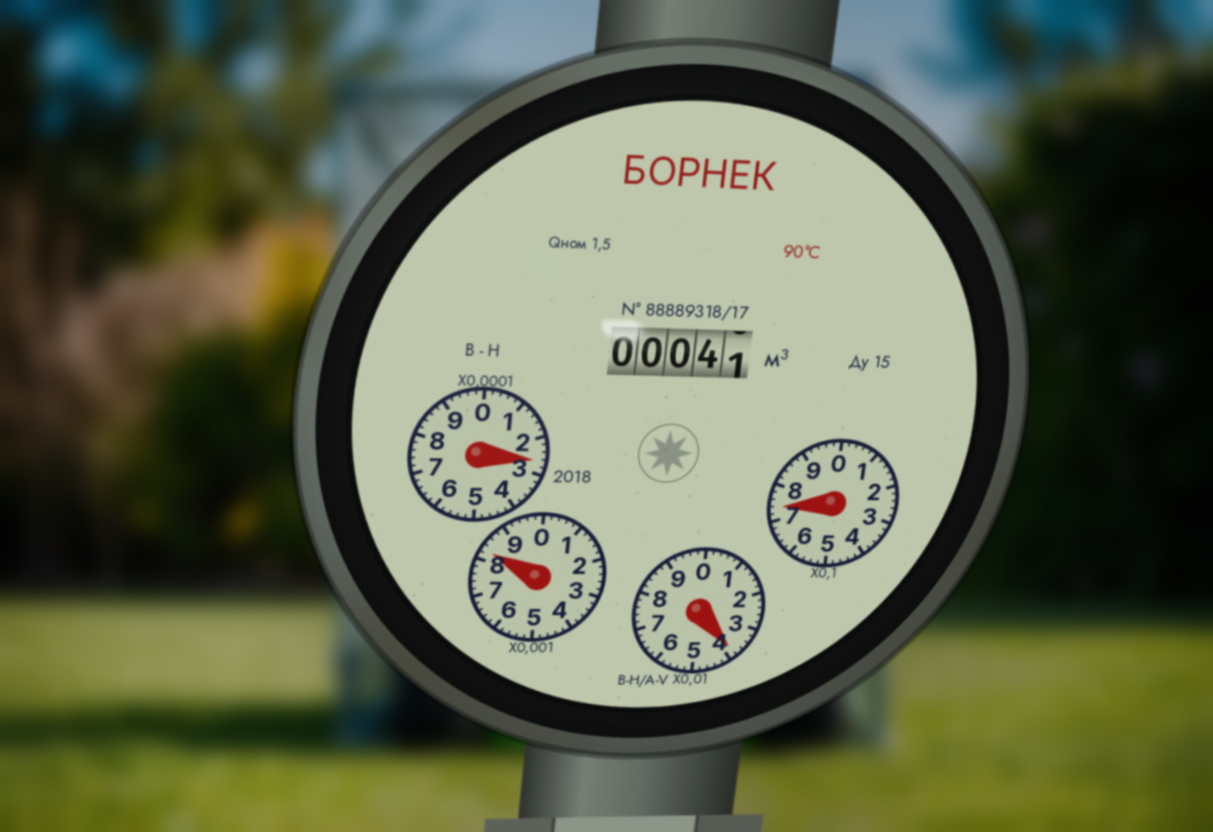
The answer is m³ 40.7382
